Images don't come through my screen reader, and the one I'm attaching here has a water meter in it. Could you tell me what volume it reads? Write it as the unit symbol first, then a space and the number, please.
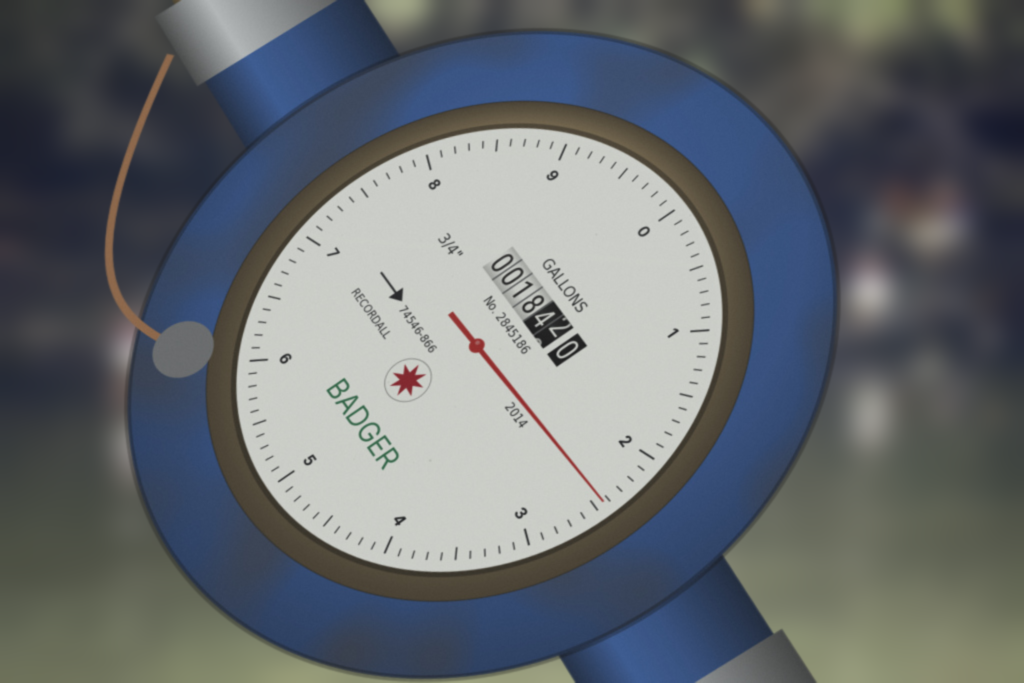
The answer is gal 18422.4
